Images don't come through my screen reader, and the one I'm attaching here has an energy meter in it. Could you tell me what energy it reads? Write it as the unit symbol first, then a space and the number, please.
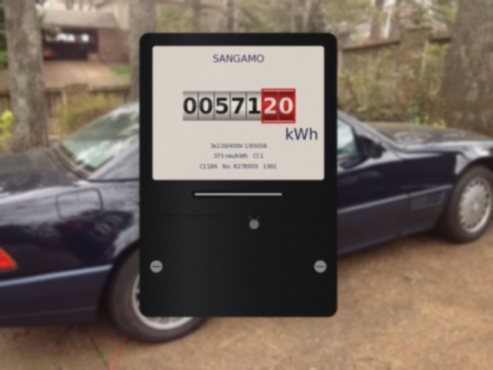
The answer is kWh 571.20
